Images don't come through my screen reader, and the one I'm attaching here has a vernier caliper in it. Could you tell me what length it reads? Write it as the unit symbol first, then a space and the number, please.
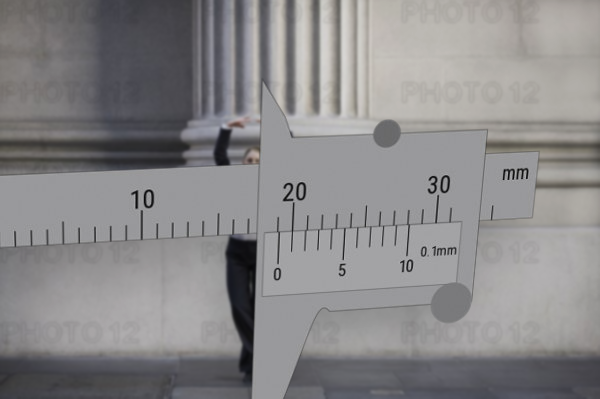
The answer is mm 19.1
